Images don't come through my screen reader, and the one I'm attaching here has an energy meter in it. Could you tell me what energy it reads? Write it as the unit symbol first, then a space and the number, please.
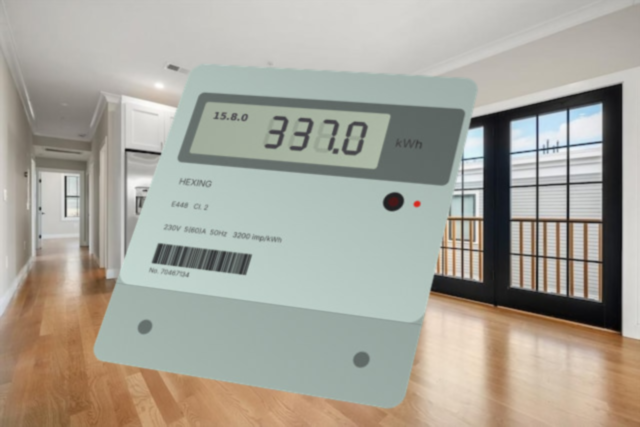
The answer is kWh 337.0
